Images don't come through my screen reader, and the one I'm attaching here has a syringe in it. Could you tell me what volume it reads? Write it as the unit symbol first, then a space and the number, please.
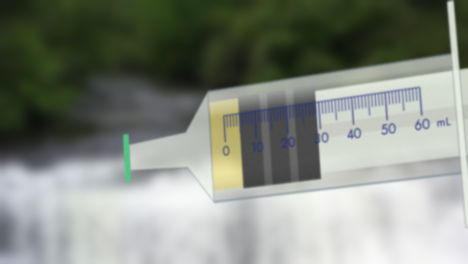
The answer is mL 5
